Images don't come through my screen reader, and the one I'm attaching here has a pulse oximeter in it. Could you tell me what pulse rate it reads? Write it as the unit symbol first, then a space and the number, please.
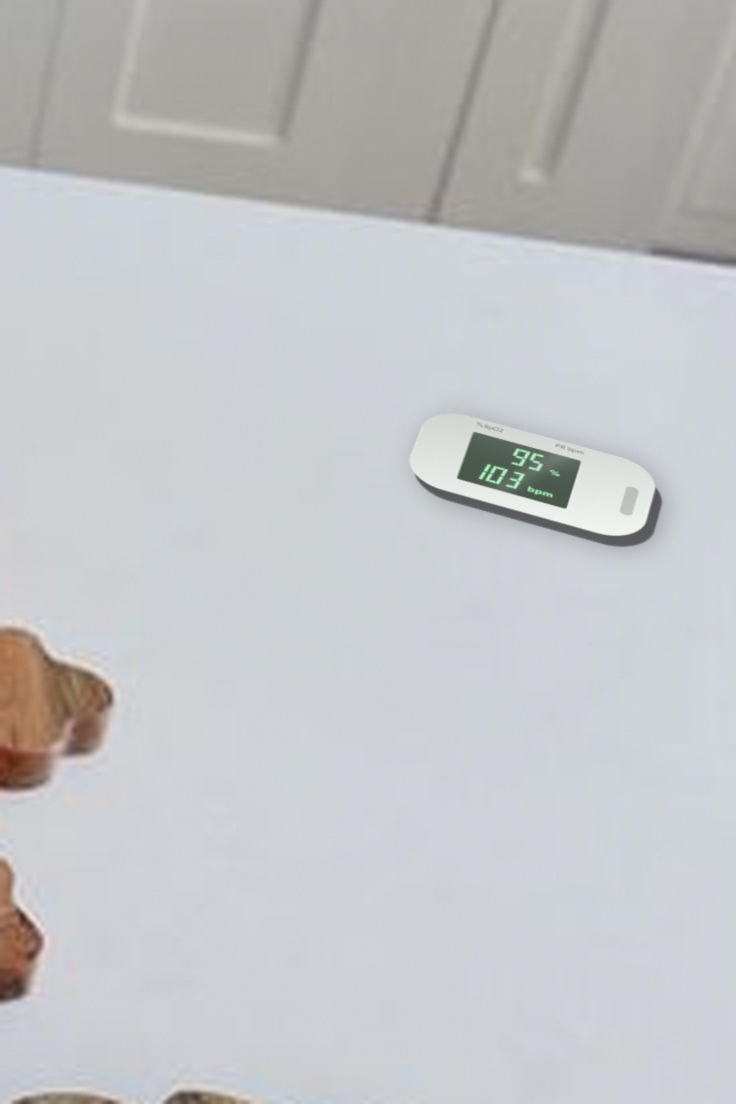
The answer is bpm 103
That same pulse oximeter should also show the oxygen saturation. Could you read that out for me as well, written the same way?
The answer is % 95
